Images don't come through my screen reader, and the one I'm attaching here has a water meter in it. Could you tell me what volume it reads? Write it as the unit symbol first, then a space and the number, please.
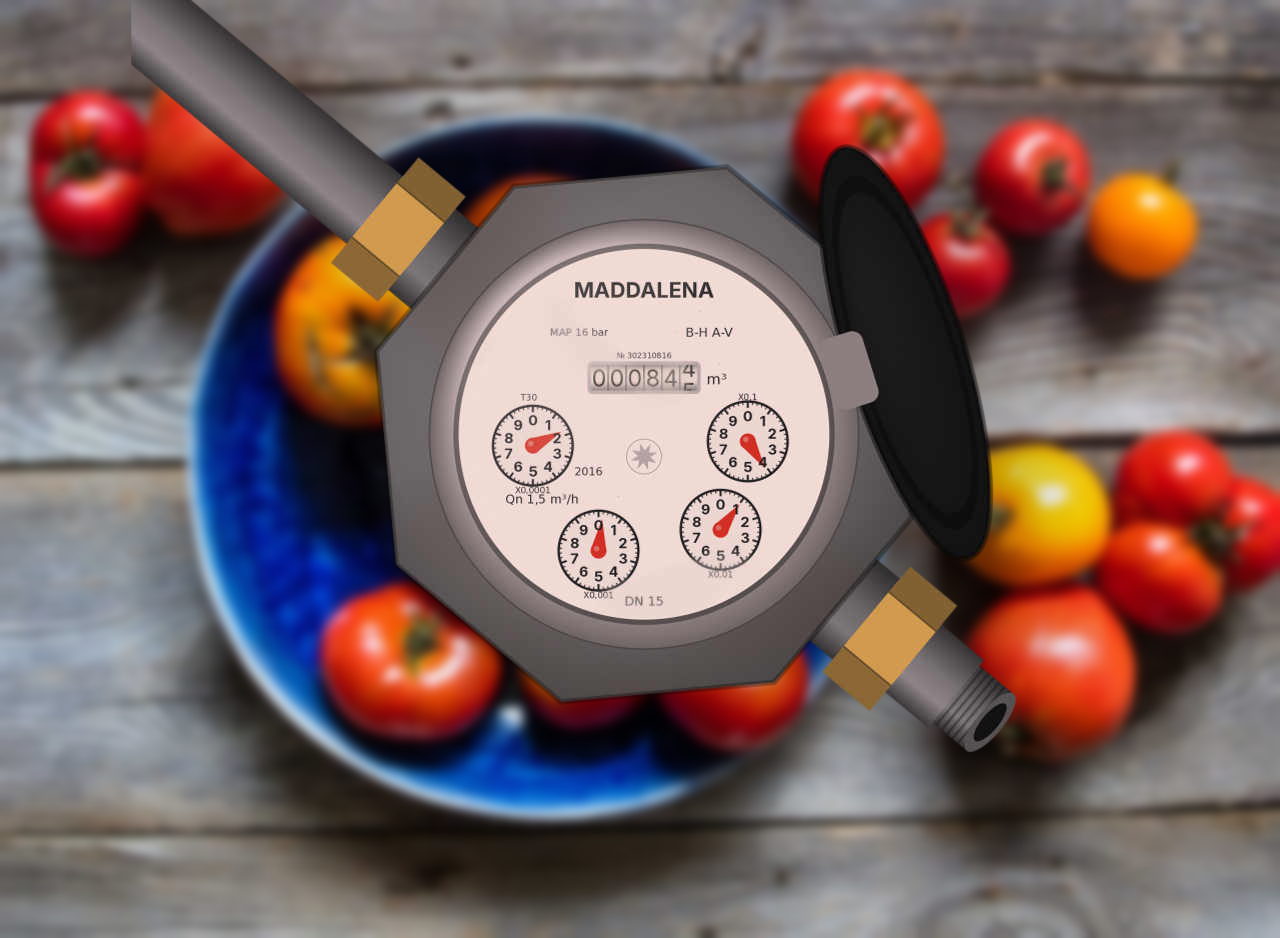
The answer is m³ 844.4101
